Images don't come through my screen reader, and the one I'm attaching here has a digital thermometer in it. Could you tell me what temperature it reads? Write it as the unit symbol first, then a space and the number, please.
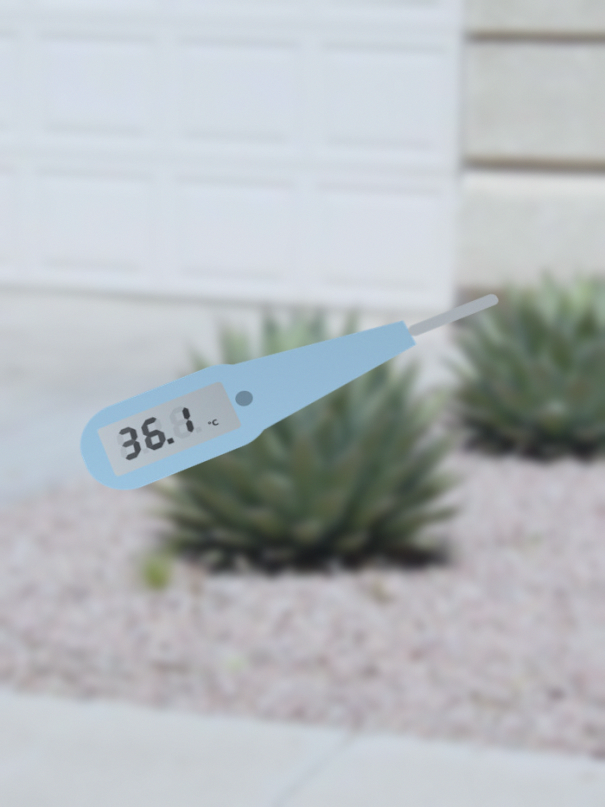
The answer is °C 36.1
